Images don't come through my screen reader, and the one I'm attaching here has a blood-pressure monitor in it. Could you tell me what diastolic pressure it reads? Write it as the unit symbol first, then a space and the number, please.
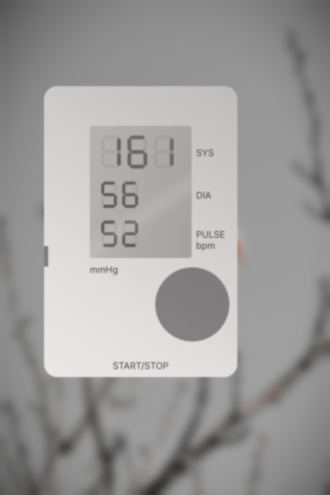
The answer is mmHg 56
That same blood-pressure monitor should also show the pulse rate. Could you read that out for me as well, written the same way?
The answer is bpm 52
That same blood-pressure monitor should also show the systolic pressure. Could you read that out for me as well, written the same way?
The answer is mmHg 161
